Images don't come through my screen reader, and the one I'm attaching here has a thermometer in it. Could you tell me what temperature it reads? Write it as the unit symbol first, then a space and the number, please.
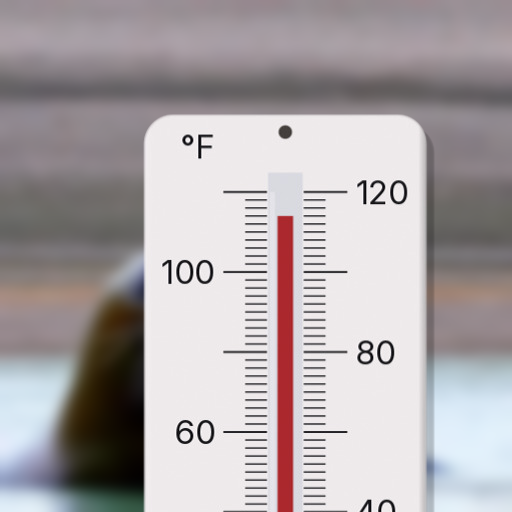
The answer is °F 114
